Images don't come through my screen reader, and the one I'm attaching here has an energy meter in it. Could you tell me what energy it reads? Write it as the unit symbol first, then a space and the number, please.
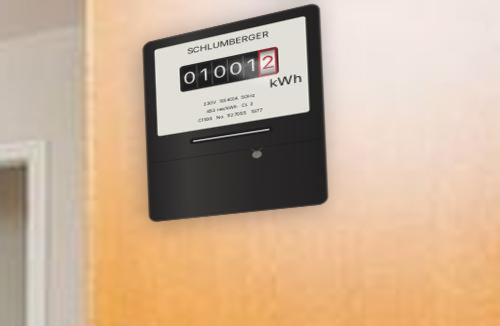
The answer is kWh 1001.2
